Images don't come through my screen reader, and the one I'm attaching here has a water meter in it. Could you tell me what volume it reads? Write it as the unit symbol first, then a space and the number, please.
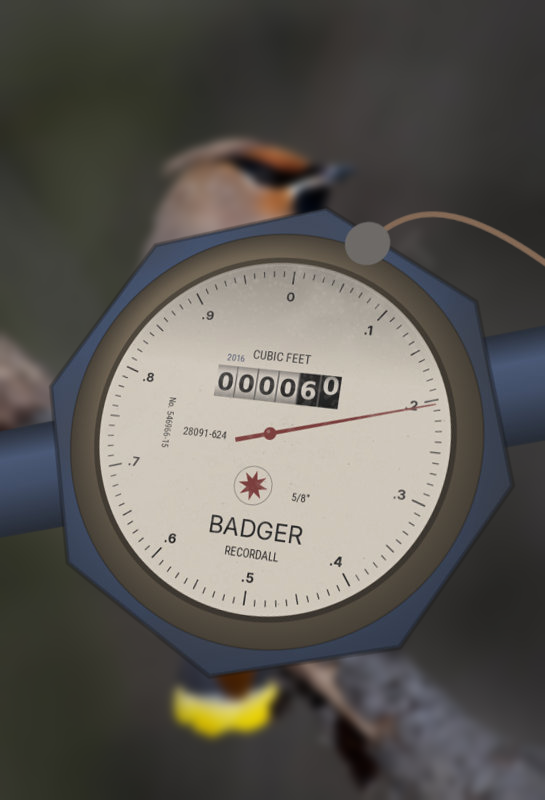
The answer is ft³ 60.20
